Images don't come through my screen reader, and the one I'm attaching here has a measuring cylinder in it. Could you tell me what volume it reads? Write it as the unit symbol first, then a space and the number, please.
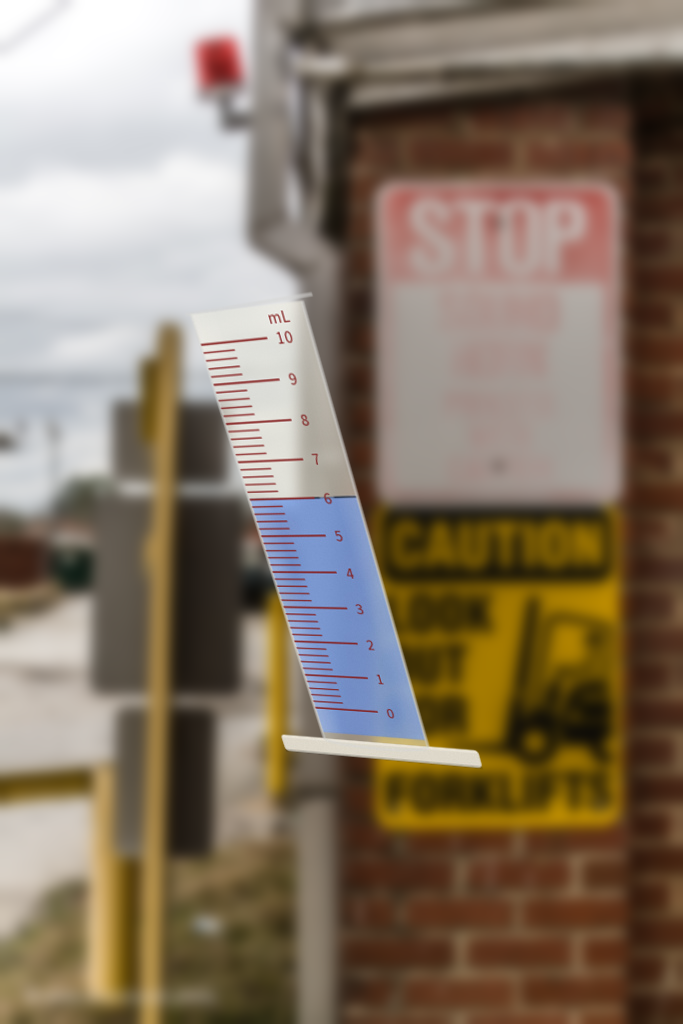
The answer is mL 6
